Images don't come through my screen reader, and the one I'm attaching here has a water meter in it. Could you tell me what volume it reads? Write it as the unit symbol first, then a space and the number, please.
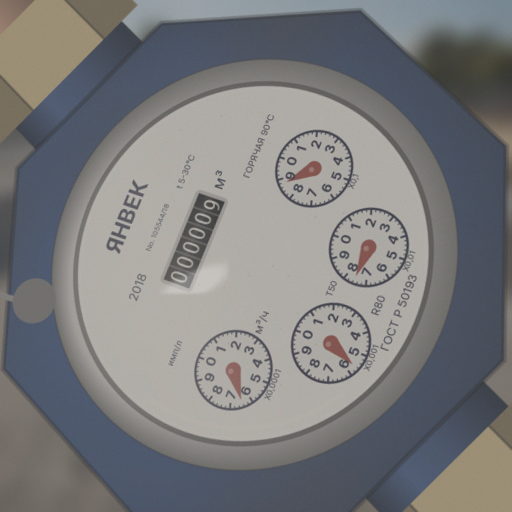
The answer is m³ 8.8756
